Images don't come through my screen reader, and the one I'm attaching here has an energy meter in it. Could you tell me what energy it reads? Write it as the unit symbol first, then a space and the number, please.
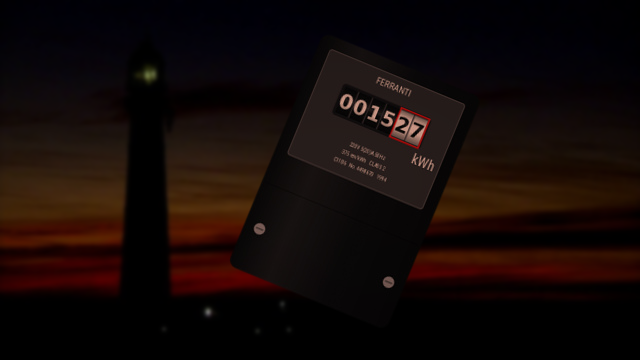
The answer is kWh 15.27
